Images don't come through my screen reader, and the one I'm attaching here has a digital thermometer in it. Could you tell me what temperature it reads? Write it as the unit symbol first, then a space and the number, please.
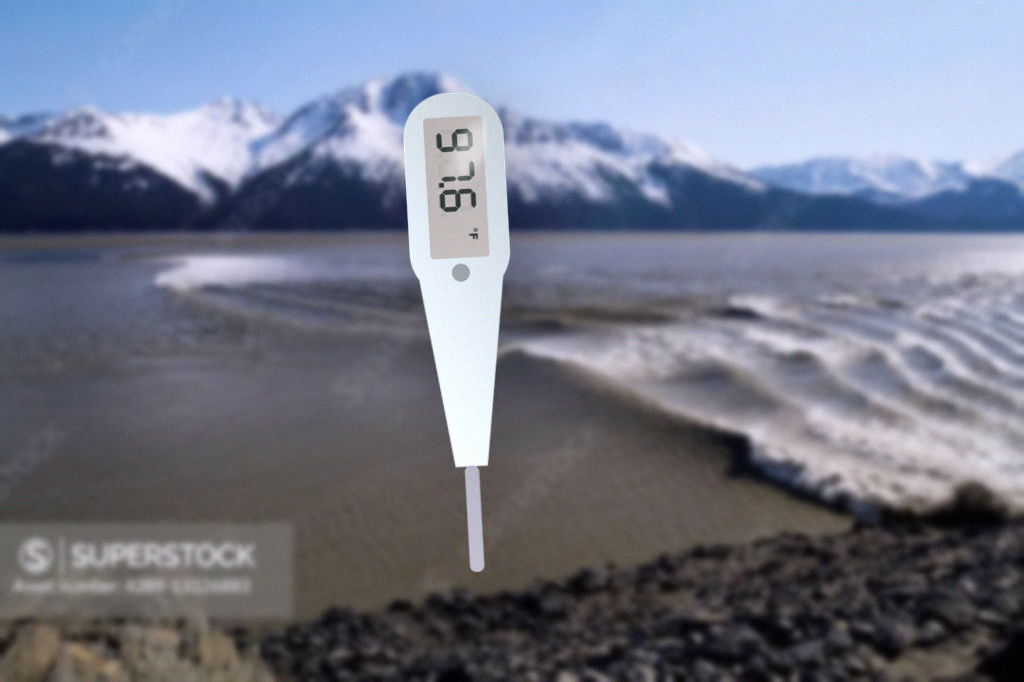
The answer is °F 97.6
